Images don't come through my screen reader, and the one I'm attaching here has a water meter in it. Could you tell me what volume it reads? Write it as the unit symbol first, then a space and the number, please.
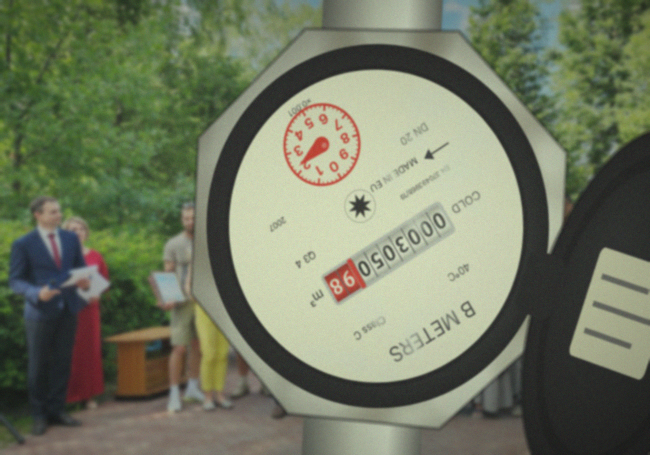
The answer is m³ 3050.982
